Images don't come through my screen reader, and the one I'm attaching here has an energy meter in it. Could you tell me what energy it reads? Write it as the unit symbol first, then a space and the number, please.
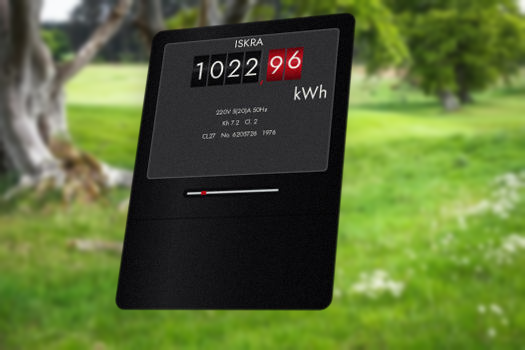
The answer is kWh 1022.96
